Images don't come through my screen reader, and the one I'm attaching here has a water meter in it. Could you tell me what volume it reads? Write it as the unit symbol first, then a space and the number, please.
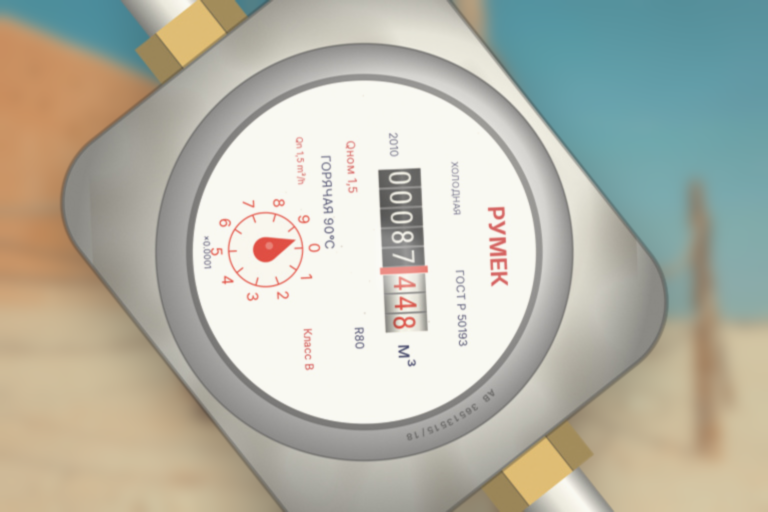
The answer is m³ 87.4479
